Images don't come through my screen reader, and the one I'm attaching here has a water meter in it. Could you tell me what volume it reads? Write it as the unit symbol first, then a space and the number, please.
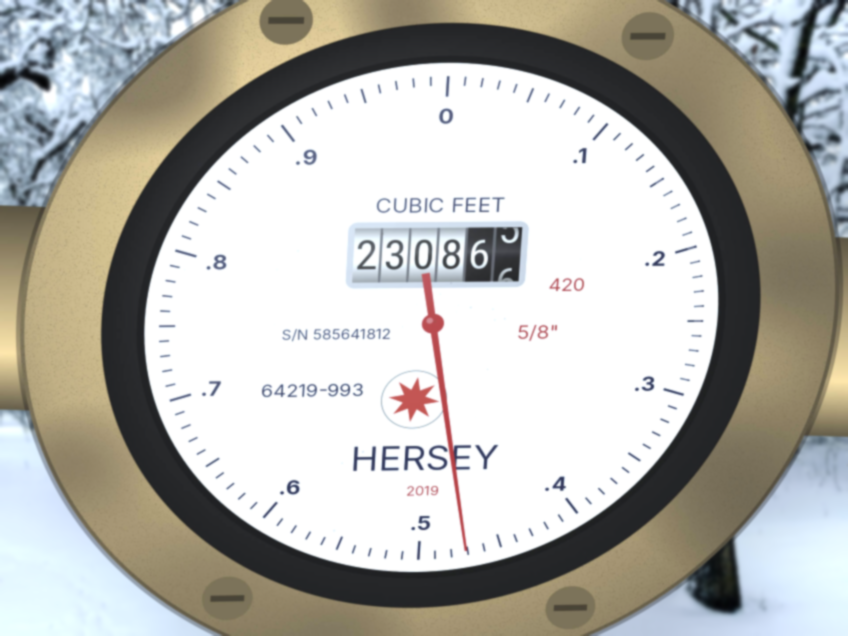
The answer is ft³ 230865.47
